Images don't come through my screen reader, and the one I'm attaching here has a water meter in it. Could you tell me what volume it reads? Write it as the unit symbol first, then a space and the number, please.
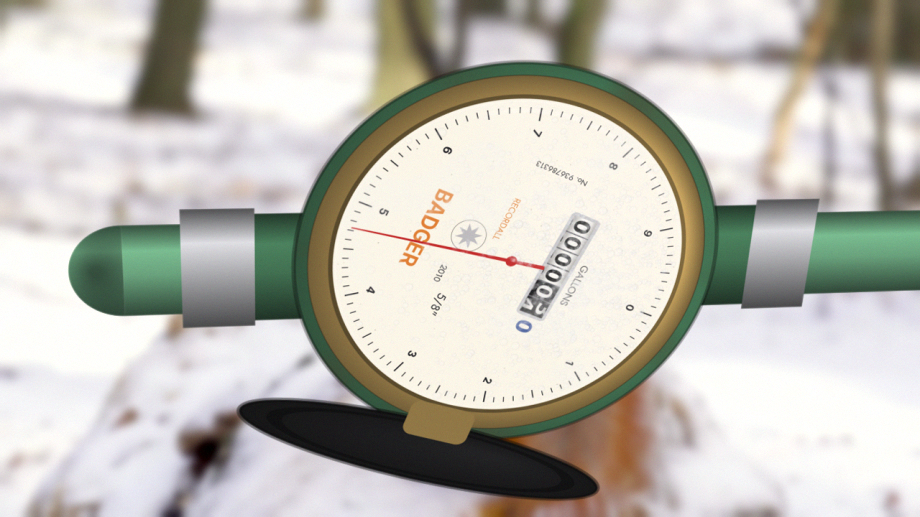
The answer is gal 34.7
